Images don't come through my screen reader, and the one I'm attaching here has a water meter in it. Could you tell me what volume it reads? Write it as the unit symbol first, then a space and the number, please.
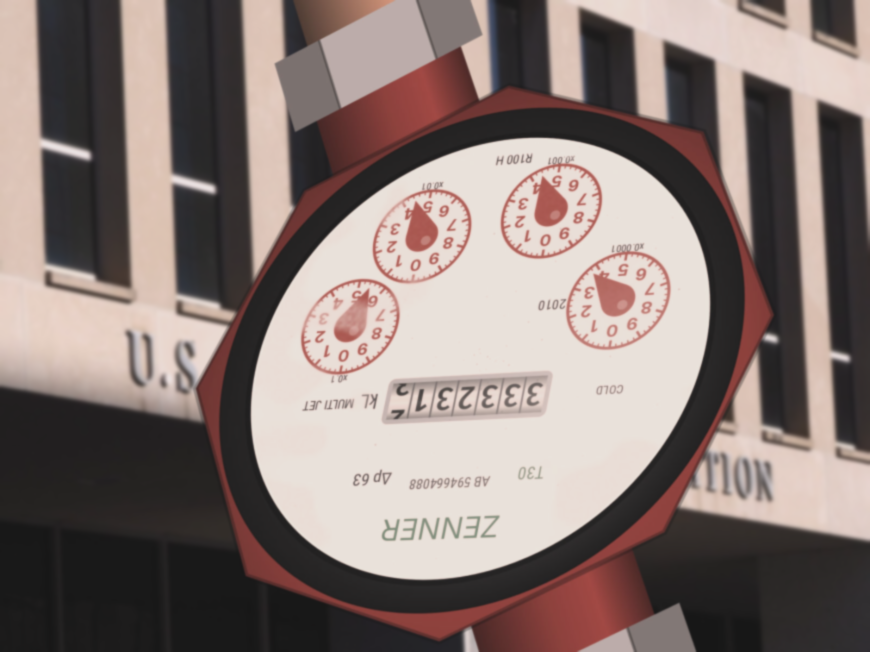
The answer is kL 3332312.5443
